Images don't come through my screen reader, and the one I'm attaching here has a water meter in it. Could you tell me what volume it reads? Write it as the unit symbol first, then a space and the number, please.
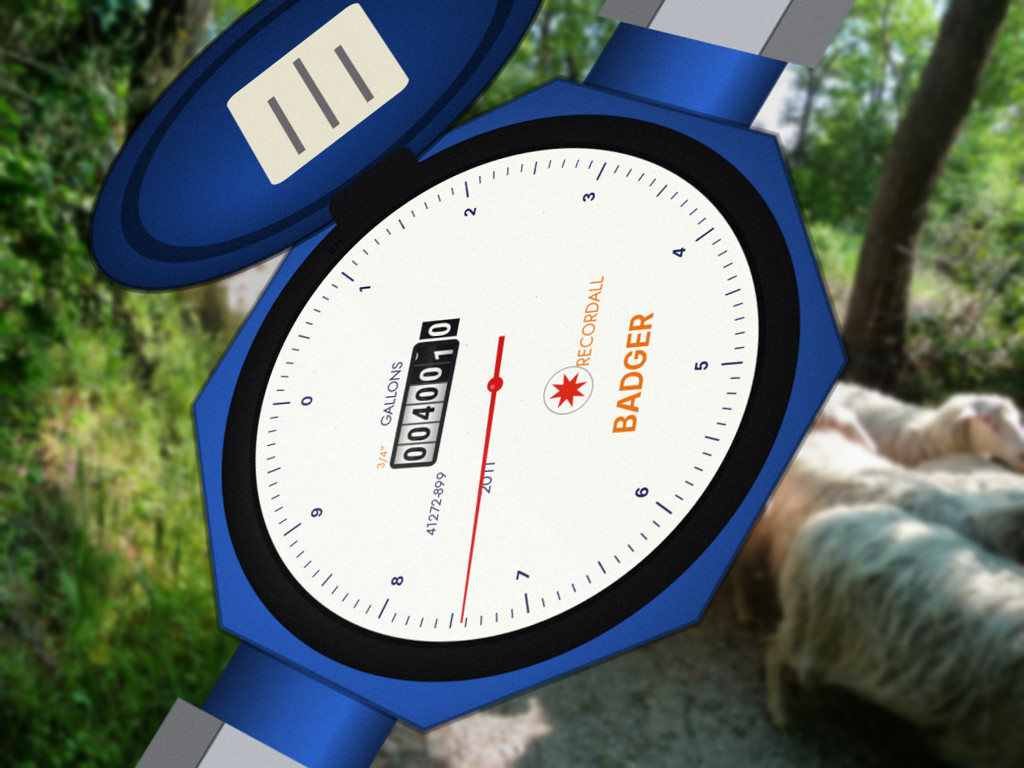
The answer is gal 40007.4
